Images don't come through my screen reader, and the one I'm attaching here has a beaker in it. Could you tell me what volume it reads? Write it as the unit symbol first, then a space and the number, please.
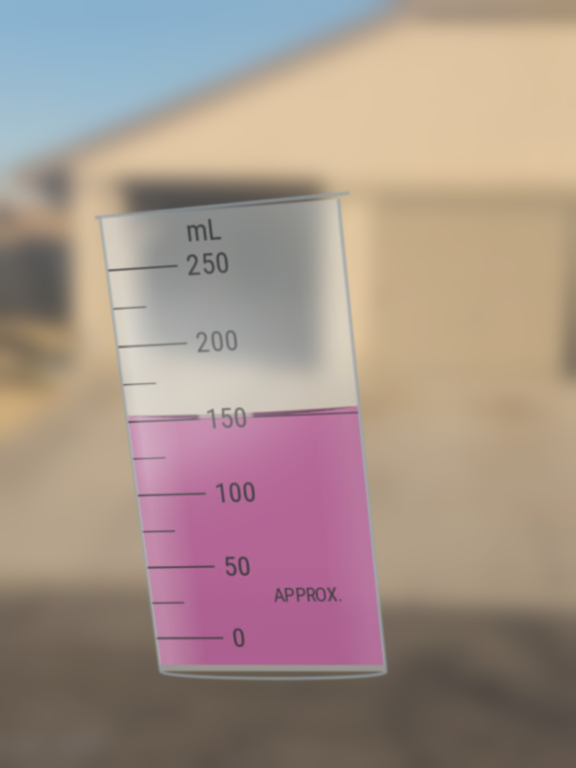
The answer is mL 150
